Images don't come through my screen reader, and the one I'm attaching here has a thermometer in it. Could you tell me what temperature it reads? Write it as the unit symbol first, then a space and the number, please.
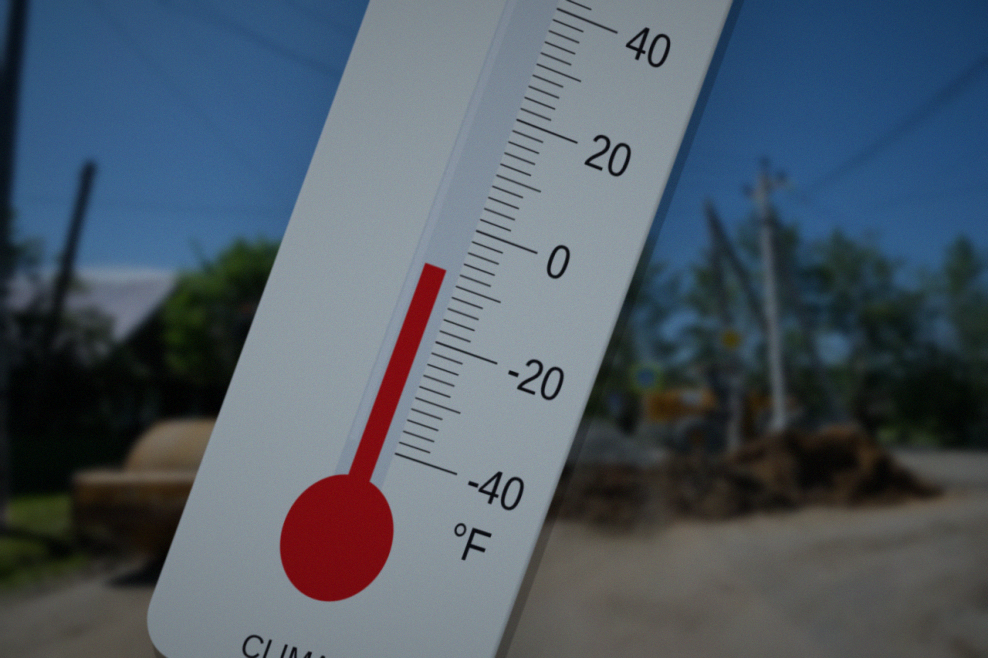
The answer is °F -8
